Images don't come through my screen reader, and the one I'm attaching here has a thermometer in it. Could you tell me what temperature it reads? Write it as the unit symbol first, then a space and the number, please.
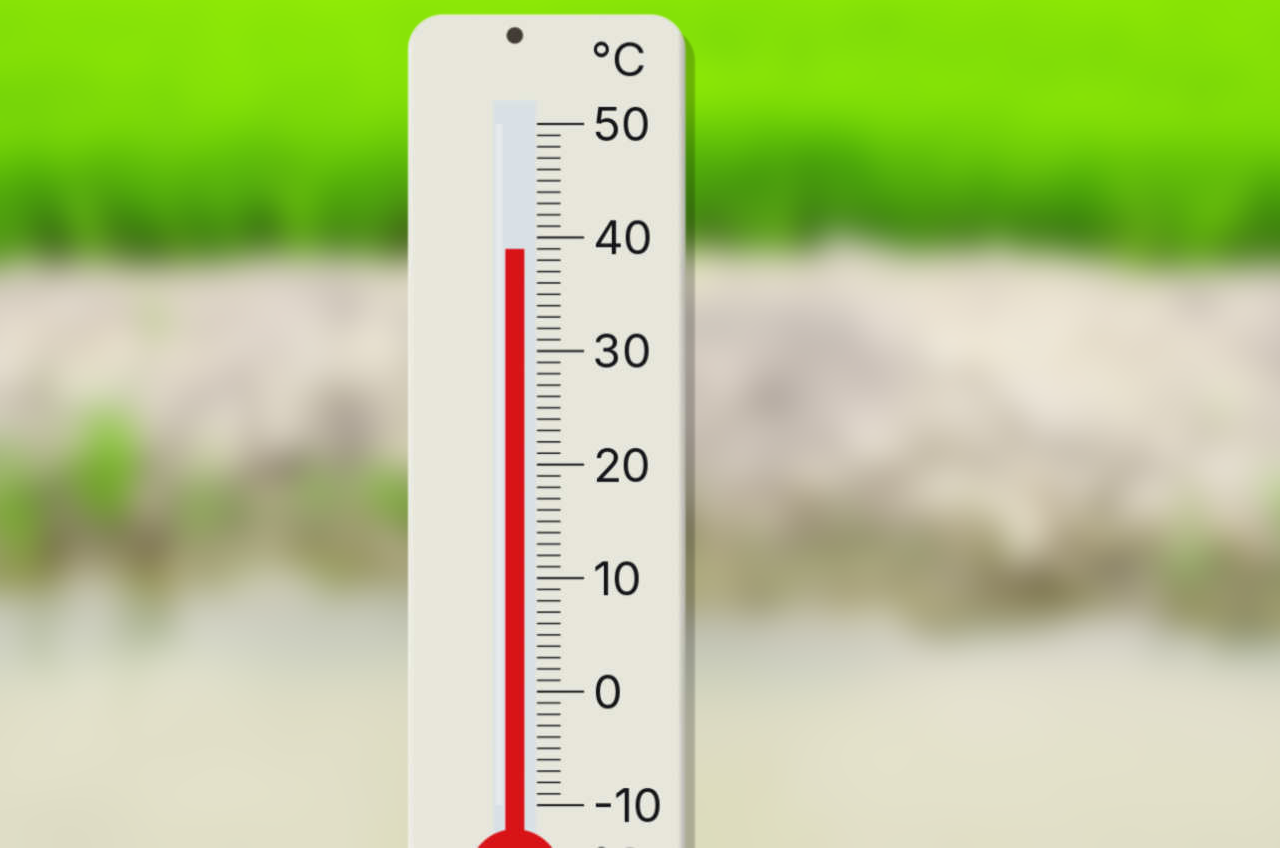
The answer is °C 39
